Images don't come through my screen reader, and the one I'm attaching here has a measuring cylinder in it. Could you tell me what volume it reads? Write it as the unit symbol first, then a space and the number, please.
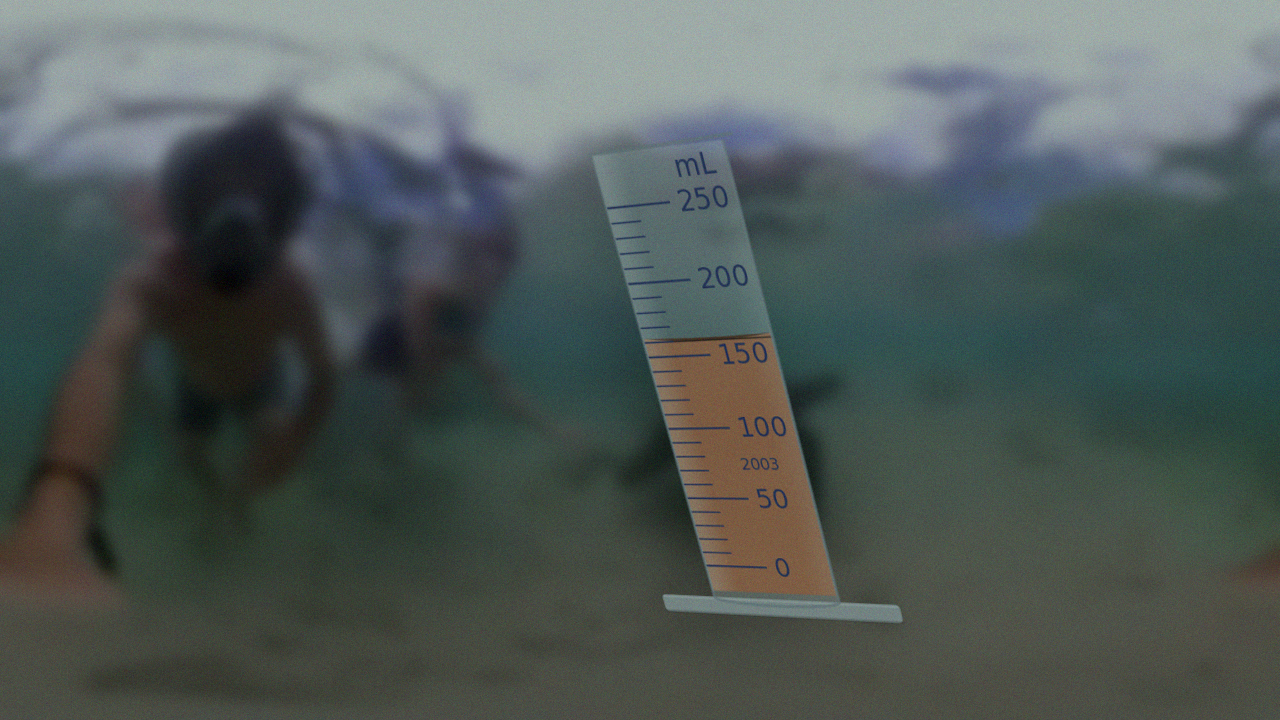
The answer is mL 160
